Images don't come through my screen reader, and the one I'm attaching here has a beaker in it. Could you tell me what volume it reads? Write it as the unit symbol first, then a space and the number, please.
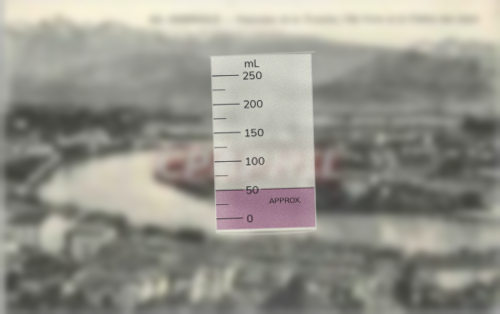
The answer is mL 50
